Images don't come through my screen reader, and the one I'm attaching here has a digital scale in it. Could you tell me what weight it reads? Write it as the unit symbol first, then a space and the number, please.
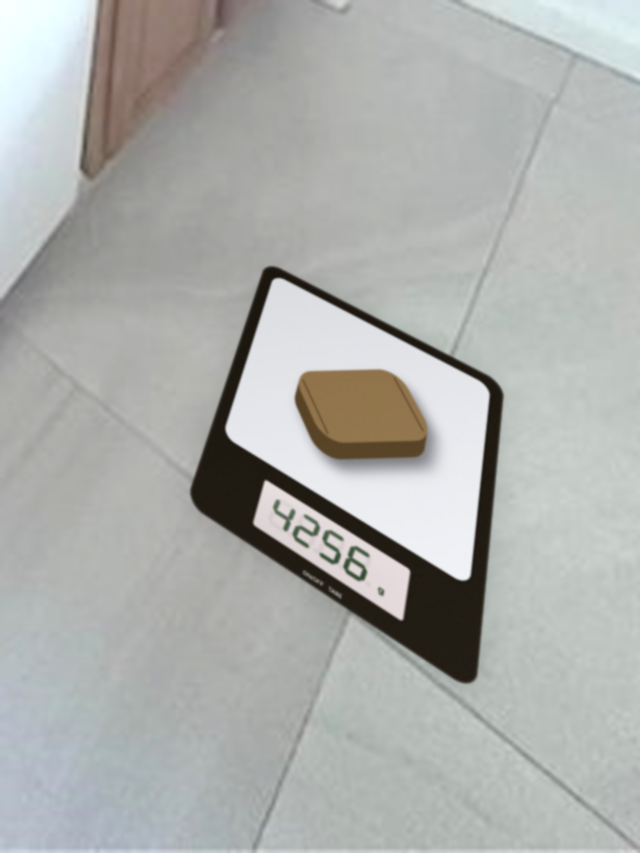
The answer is g 4256
